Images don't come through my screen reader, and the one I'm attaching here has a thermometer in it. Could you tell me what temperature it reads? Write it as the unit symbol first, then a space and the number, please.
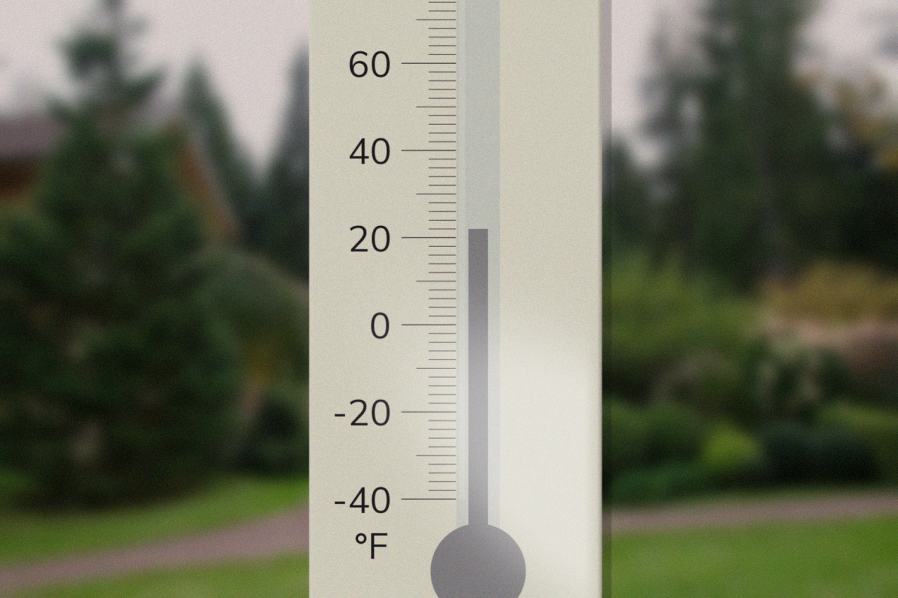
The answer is °F 22
